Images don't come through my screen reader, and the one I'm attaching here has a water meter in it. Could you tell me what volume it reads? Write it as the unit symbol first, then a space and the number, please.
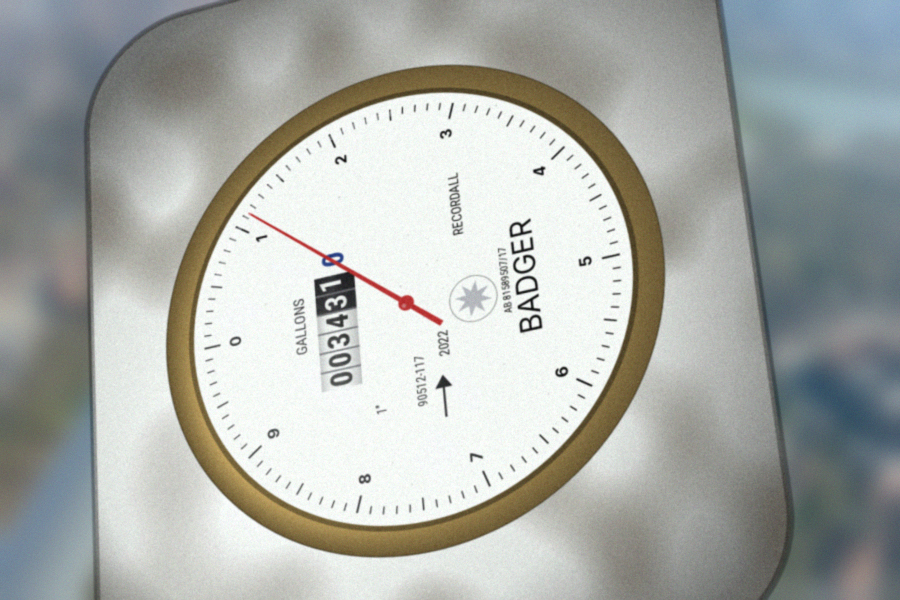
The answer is gal 34311.1
